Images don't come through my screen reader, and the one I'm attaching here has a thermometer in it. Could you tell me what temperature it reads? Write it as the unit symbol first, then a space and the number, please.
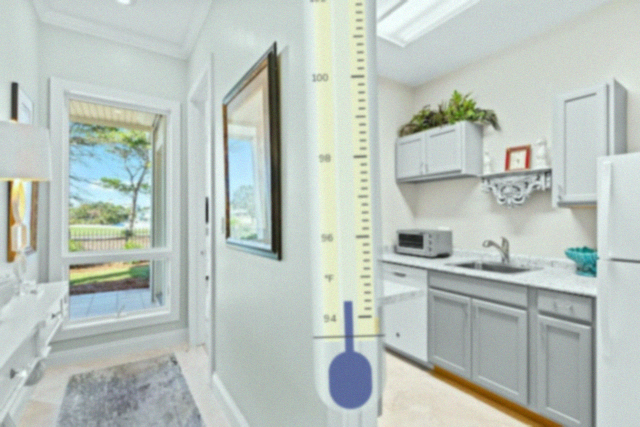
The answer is °F 94.4
